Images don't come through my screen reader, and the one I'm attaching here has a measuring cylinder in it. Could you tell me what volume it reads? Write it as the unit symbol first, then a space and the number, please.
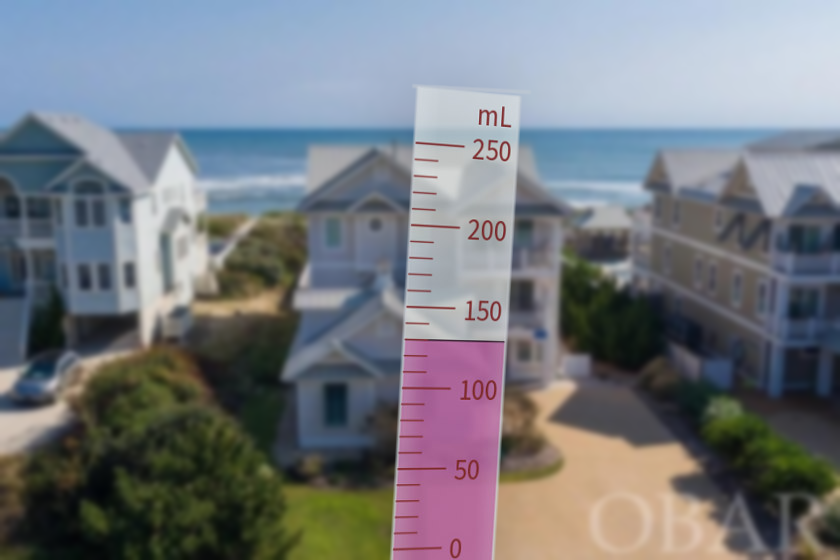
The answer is mL 130
